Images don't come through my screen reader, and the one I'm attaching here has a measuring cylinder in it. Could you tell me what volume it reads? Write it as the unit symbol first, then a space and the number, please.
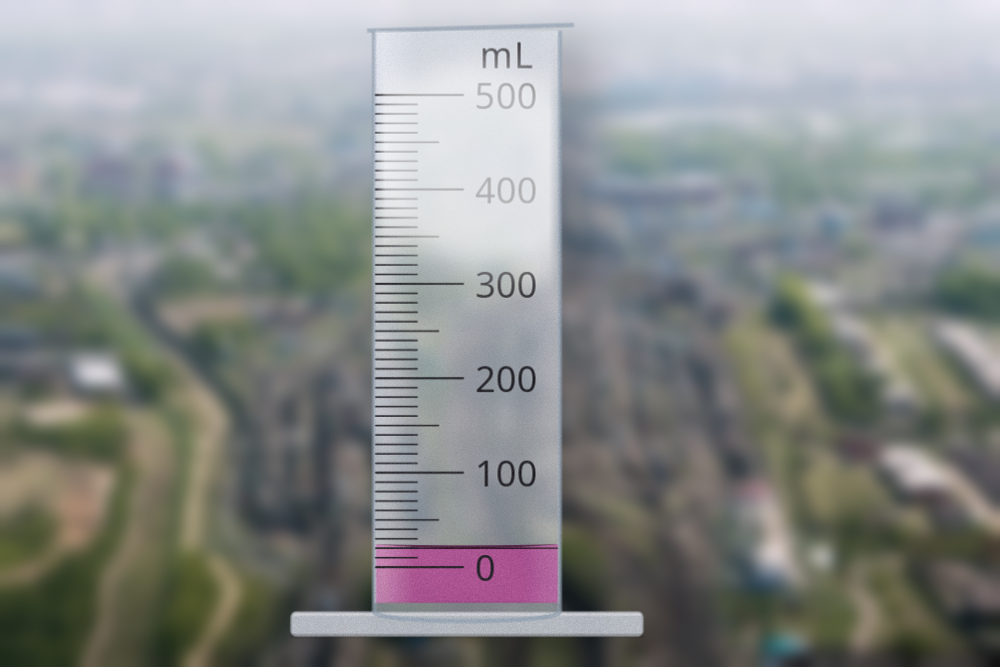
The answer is mL 20
